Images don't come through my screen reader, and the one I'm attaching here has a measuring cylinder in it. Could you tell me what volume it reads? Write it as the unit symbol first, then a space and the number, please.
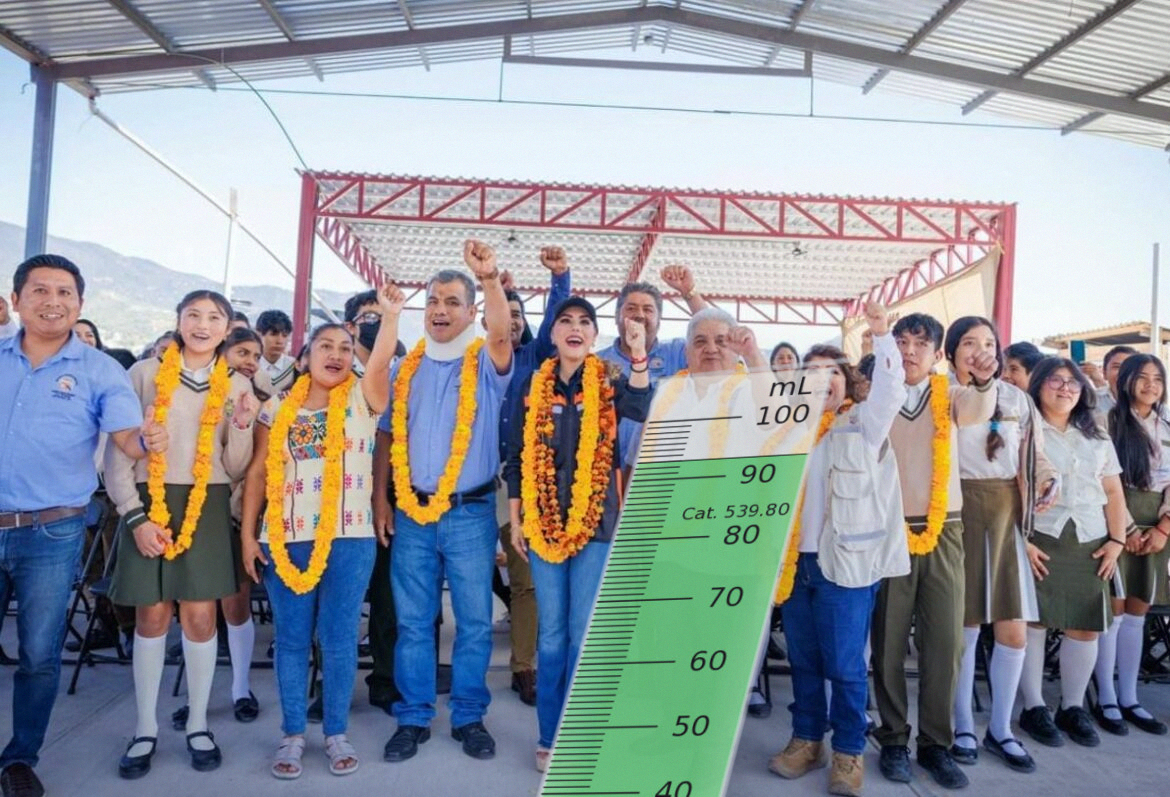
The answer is mL 93
